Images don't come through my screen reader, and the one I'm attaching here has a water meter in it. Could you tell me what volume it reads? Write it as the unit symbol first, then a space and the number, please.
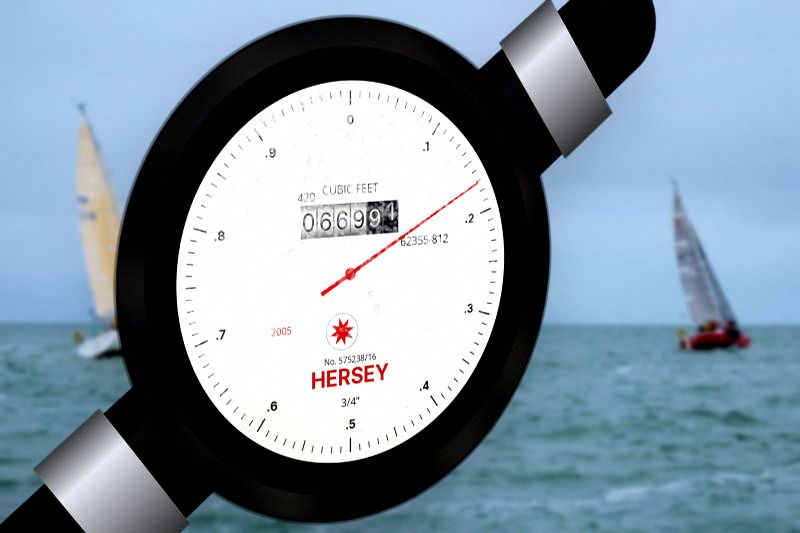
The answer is ft³ 66991.17
